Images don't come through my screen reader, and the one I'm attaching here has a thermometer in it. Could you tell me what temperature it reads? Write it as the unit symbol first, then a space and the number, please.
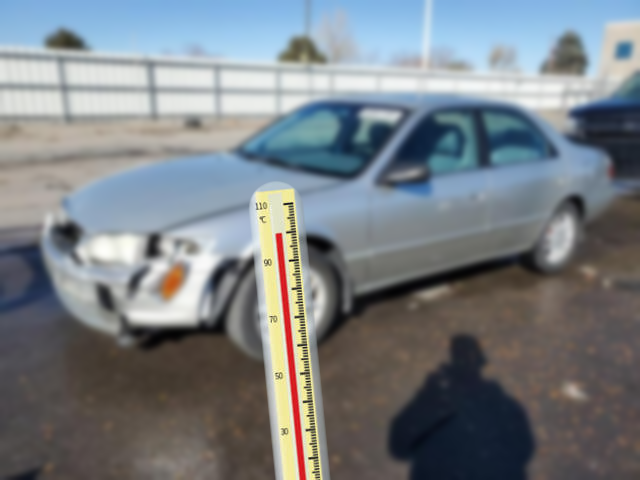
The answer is °C 100
